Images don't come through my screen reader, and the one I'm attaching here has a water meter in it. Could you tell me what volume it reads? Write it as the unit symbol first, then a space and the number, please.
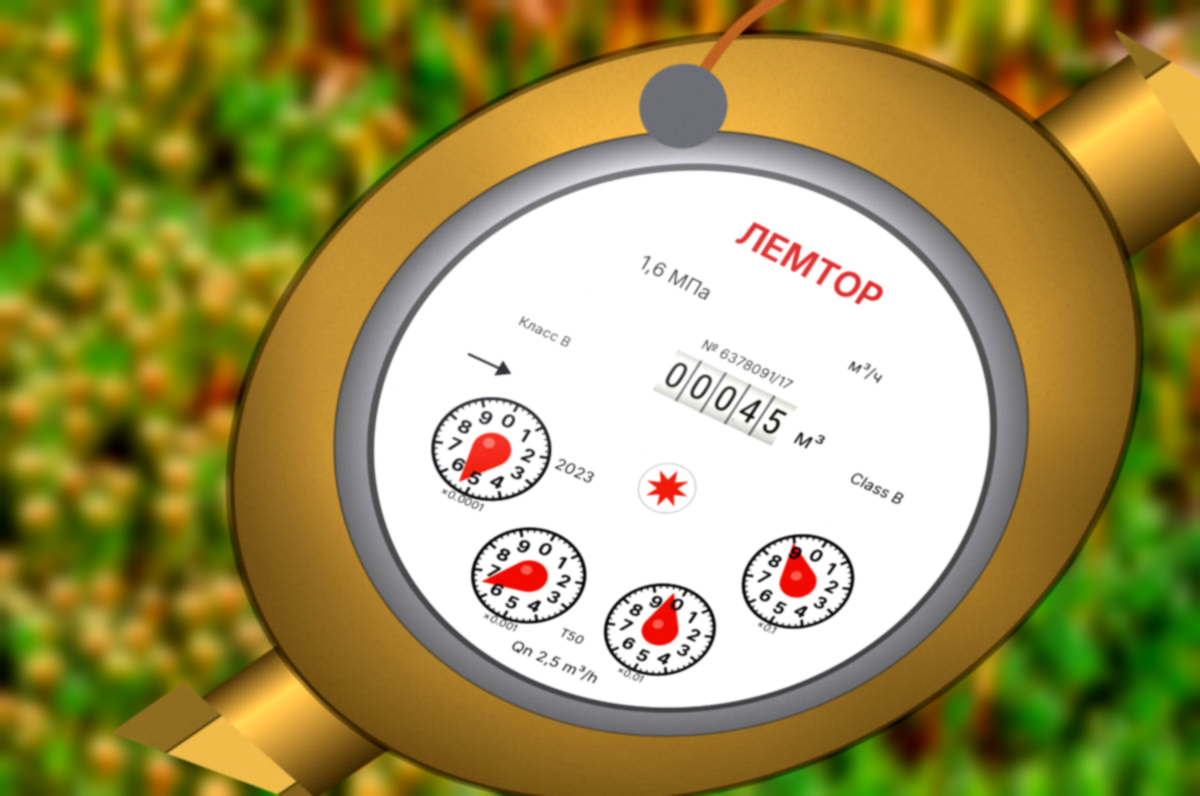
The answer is m³ 45.8965
